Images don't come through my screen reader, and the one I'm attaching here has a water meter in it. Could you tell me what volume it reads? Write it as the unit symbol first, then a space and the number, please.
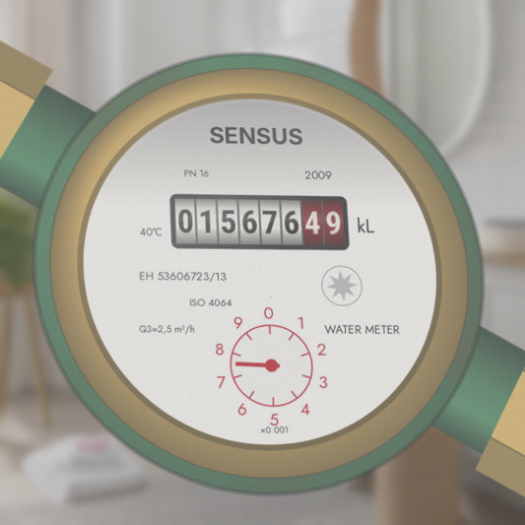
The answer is kL 15676.497
